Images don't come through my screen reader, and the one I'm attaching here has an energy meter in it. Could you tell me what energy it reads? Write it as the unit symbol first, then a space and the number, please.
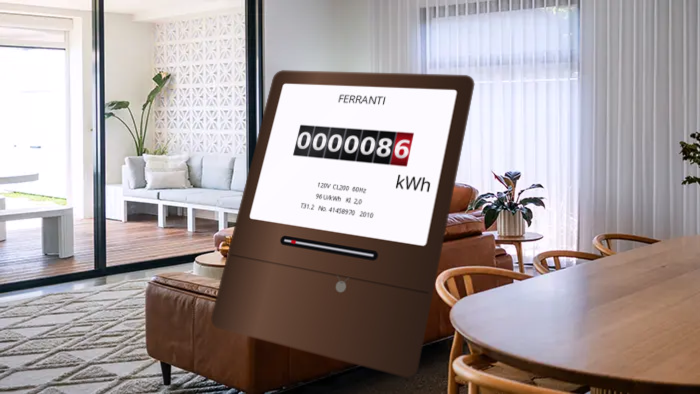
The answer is kWh 8.6
